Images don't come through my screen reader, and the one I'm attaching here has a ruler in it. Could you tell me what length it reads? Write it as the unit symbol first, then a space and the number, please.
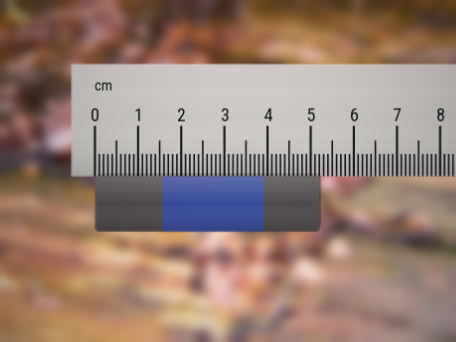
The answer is cm 5.2
